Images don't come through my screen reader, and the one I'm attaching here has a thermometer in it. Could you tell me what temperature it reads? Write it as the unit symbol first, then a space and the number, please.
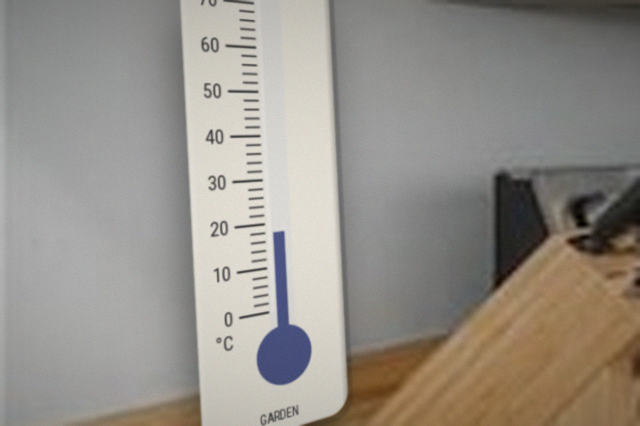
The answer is °C 18
